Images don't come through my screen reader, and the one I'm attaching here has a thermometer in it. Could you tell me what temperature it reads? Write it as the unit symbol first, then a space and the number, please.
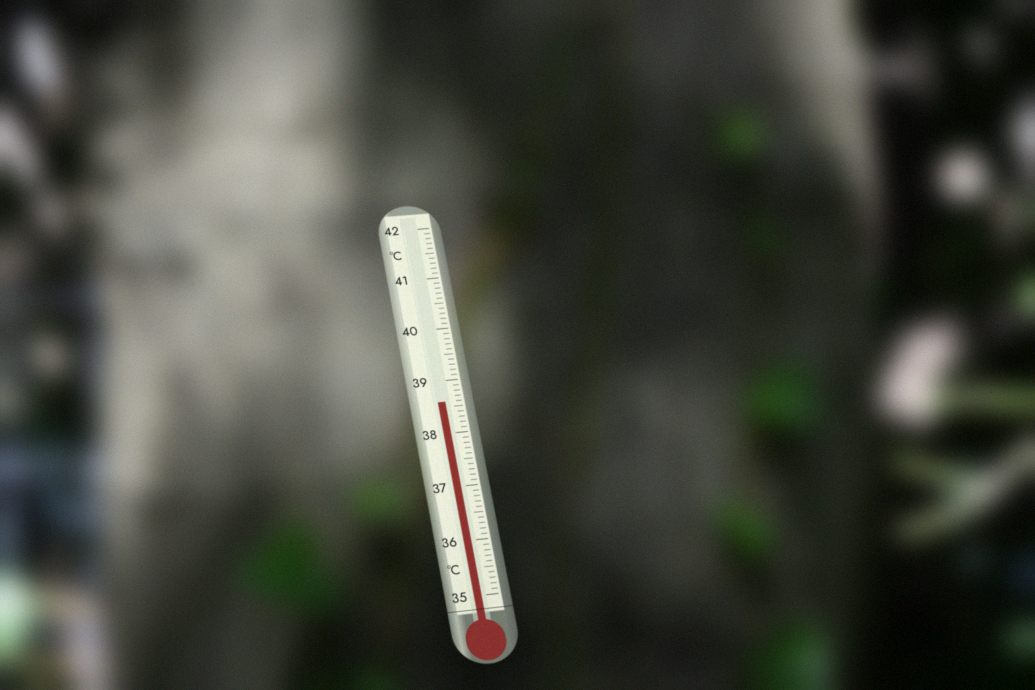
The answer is °C 38.6
